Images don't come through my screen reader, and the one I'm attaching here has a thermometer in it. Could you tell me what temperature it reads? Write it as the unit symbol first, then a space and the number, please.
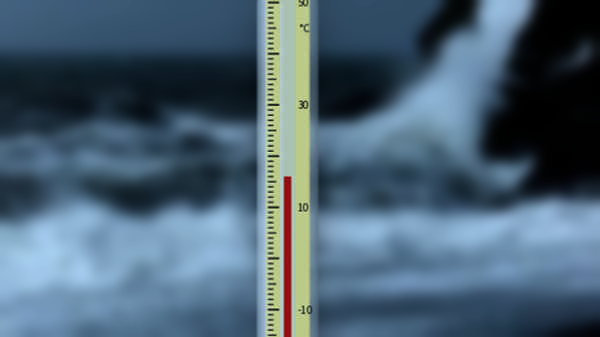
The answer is °C 16
